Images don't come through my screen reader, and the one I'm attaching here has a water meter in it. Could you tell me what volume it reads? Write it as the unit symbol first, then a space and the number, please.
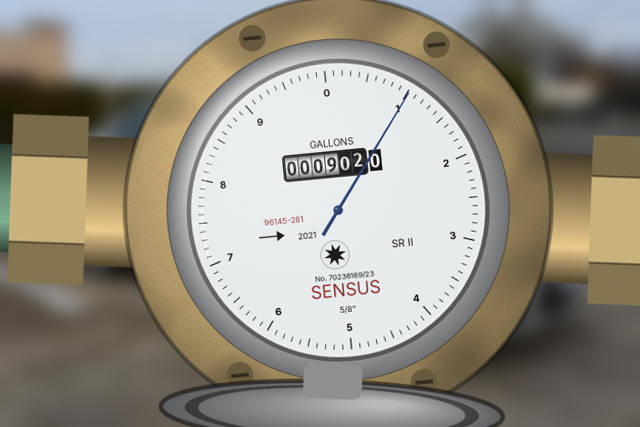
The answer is gal 9021.0
